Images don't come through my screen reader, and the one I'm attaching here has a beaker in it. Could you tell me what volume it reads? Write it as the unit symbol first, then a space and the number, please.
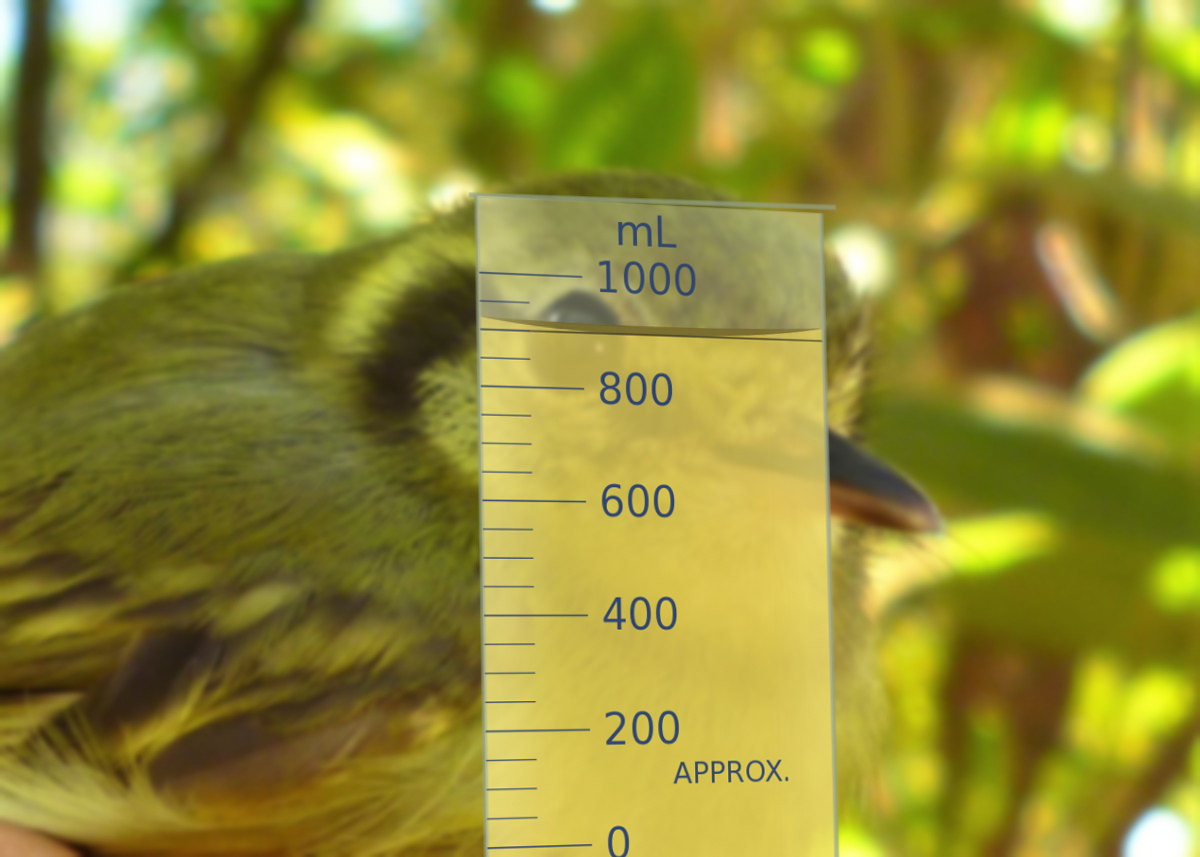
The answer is mL 900
